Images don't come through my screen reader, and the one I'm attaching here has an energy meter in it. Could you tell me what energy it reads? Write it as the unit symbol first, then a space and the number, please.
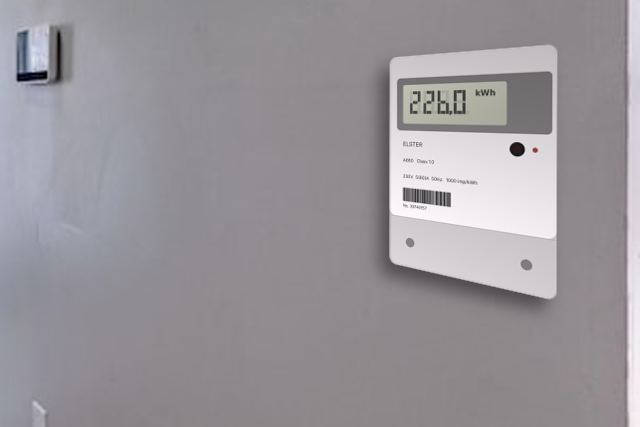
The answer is kWh 226.0
